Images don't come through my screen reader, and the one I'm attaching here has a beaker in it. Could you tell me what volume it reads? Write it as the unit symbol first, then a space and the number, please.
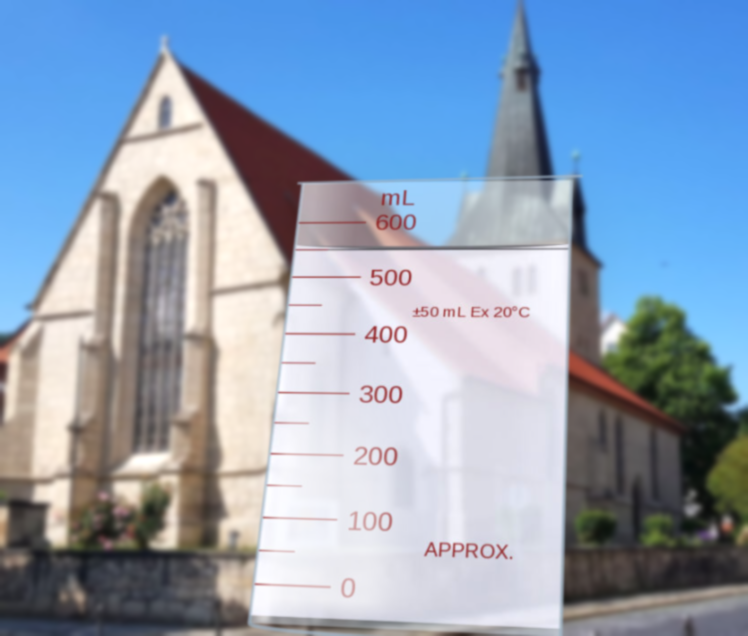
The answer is mL 550
